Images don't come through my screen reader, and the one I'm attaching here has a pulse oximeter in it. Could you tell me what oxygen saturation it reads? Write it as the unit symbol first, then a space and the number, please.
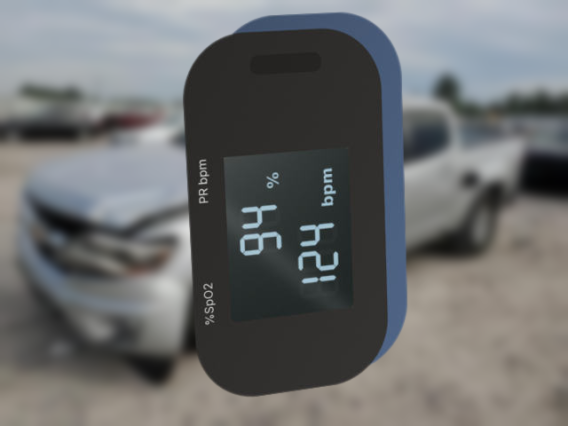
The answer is % 94
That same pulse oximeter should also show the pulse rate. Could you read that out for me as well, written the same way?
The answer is bpm 124
